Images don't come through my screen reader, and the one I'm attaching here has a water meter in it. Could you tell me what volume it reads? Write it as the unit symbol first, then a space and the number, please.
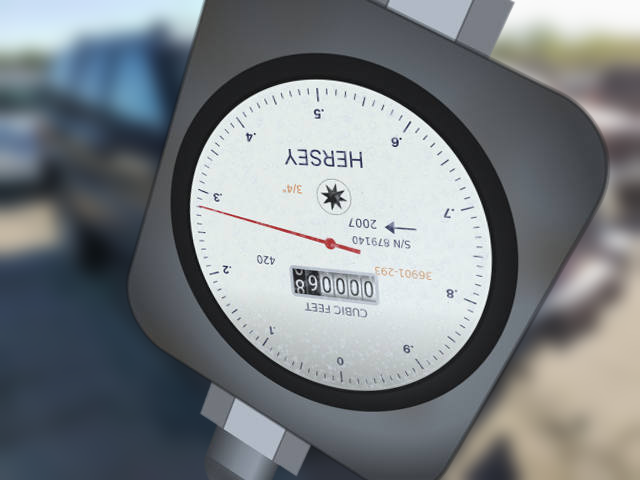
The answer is ft³ 68.28
